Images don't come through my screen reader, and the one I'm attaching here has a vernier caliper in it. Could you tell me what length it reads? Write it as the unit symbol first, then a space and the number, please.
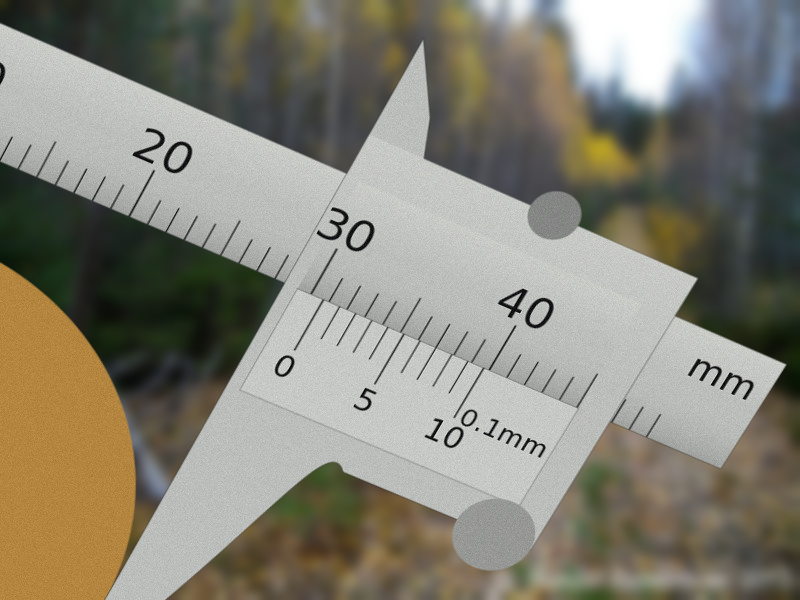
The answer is mm 30.7
